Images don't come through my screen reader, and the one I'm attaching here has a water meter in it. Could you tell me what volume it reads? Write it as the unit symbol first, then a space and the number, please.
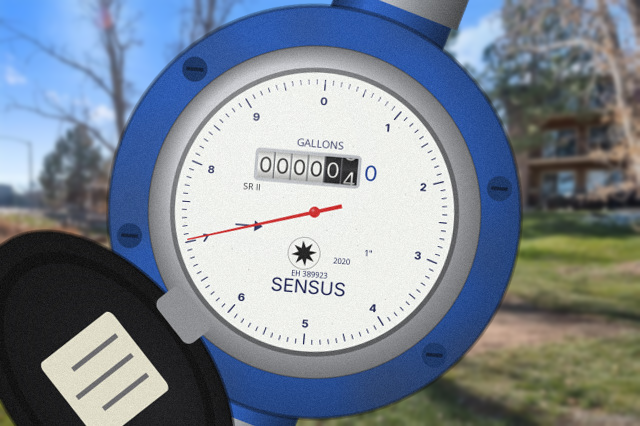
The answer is gal 37.0
